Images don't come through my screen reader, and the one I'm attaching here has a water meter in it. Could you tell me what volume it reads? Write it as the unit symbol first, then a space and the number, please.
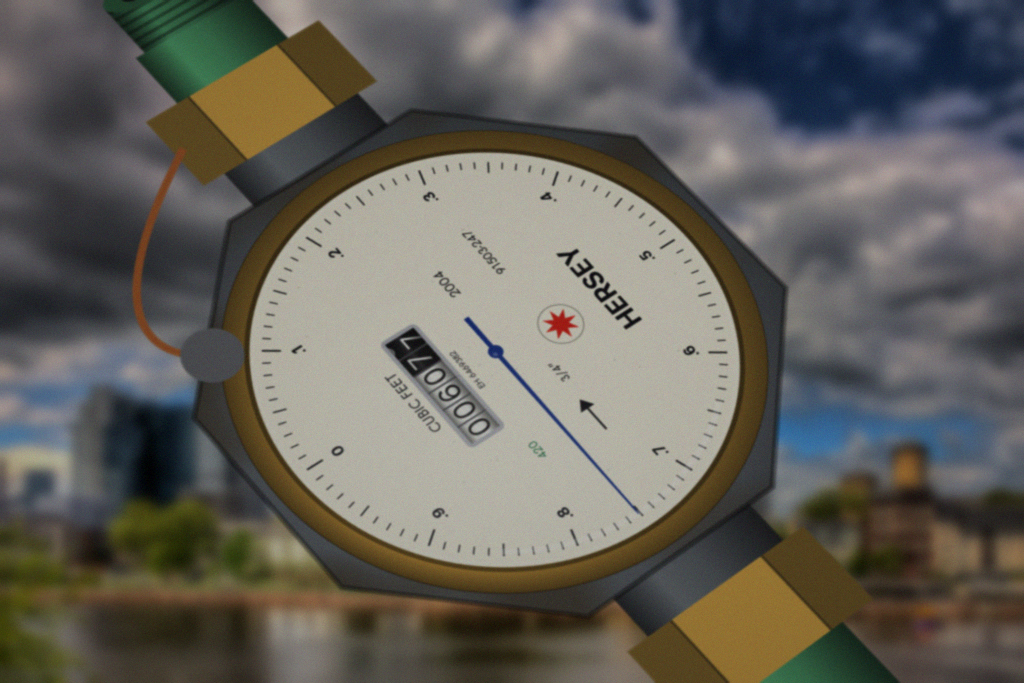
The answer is ft³ 6076.75
